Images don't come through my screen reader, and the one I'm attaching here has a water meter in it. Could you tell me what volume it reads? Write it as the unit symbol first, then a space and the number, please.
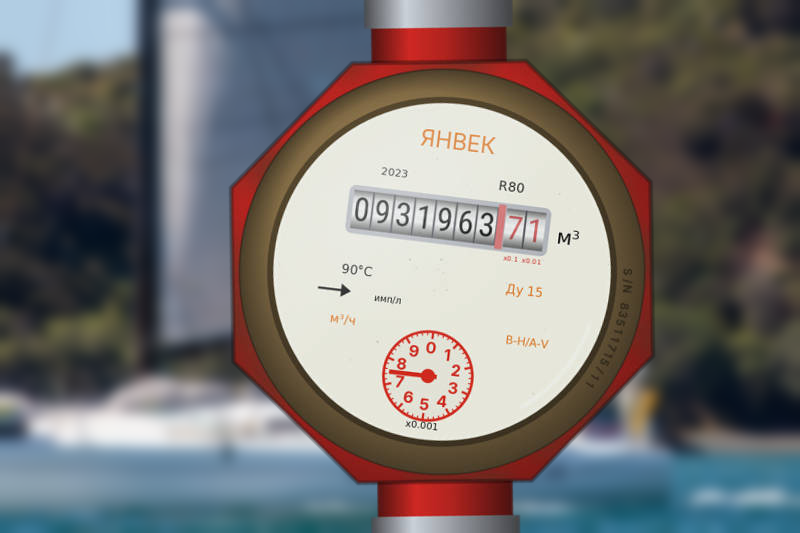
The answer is m³ 931963.717
